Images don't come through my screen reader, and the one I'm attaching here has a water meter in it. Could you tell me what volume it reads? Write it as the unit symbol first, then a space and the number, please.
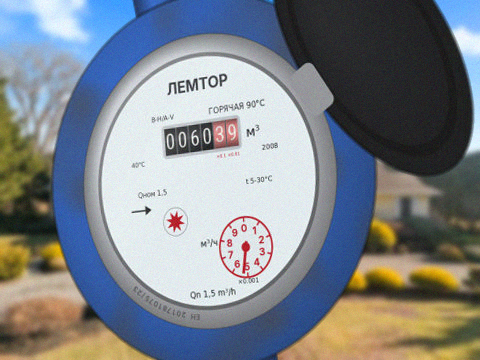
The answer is m³ 60.395
